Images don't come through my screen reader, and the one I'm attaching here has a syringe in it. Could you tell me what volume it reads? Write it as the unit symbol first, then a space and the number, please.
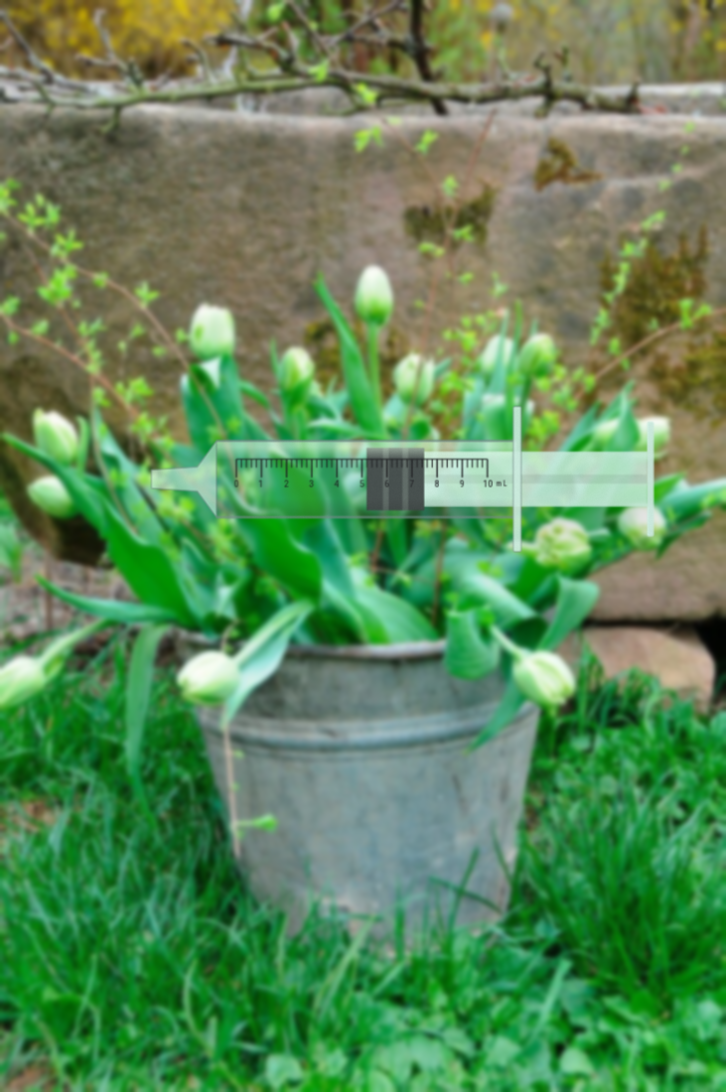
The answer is mL 5.2
